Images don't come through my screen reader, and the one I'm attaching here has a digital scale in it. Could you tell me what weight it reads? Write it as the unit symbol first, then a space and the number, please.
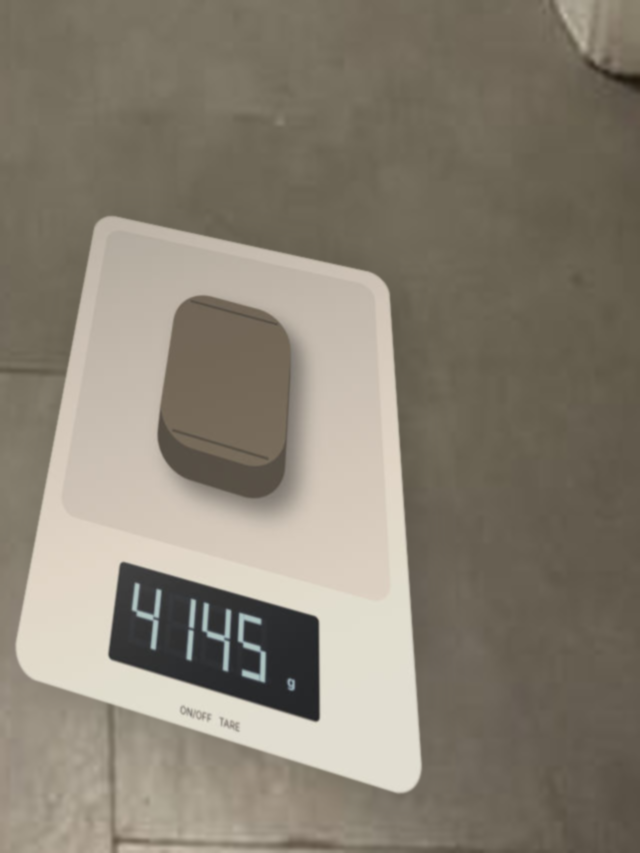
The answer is g 4145
